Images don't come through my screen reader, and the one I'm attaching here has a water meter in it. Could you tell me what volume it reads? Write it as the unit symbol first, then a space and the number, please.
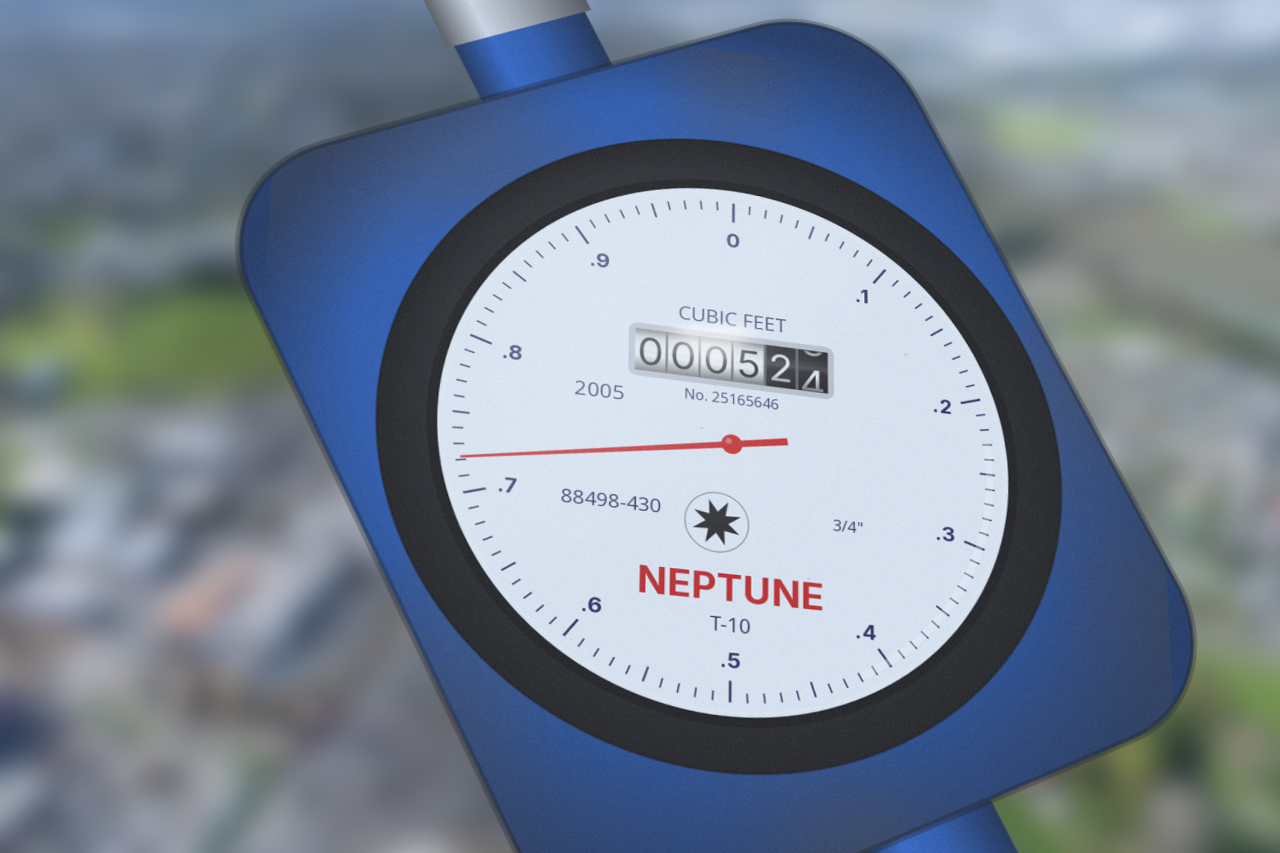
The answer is ft³ 523.72
